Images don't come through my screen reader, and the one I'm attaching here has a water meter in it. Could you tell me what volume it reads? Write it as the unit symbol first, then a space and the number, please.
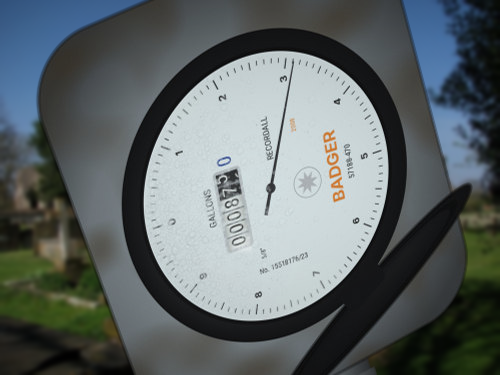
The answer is gal 8753.1
